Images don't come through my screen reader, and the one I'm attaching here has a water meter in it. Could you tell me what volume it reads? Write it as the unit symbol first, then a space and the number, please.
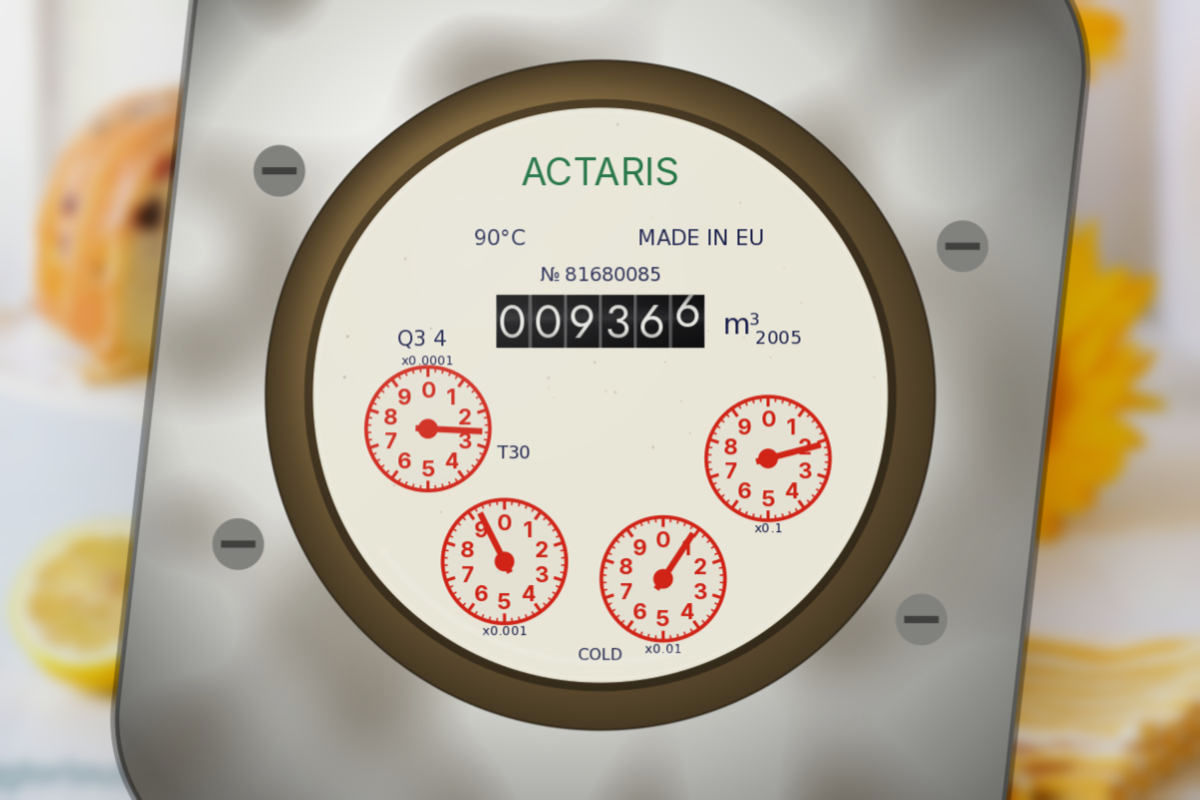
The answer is m³ 9366.2092
